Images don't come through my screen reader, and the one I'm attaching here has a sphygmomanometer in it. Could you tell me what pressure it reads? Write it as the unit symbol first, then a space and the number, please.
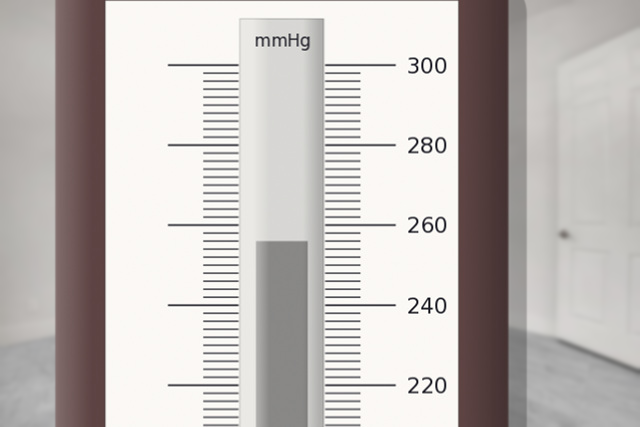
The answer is mmHg 256
